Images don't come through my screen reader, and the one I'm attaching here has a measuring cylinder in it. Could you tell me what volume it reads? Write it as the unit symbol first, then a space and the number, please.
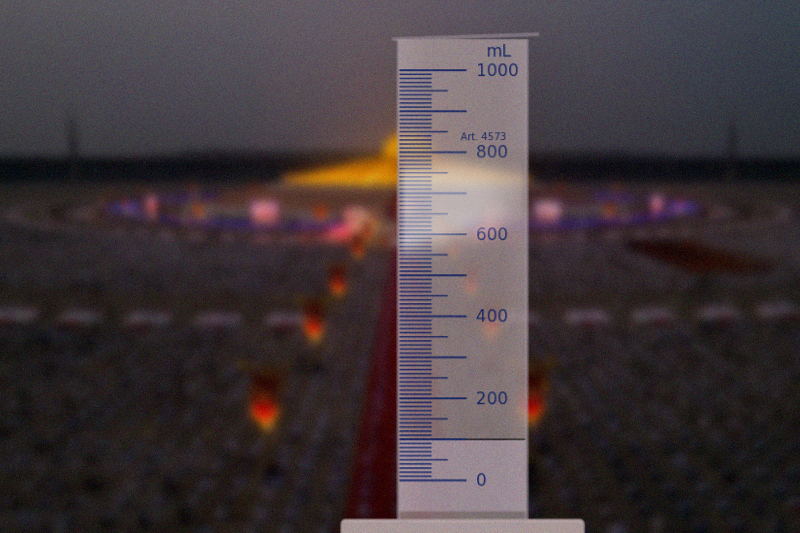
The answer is mL 100
